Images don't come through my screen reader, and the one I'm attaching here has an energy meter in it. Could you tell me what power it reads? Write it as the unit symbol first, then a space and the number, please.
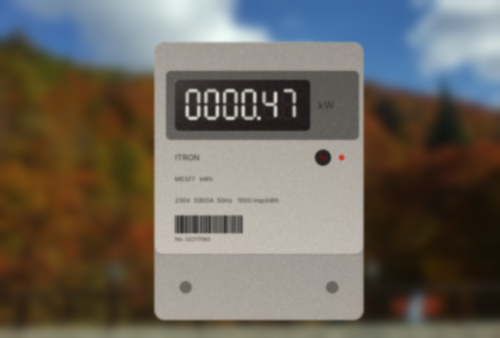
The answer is kW 0.47
